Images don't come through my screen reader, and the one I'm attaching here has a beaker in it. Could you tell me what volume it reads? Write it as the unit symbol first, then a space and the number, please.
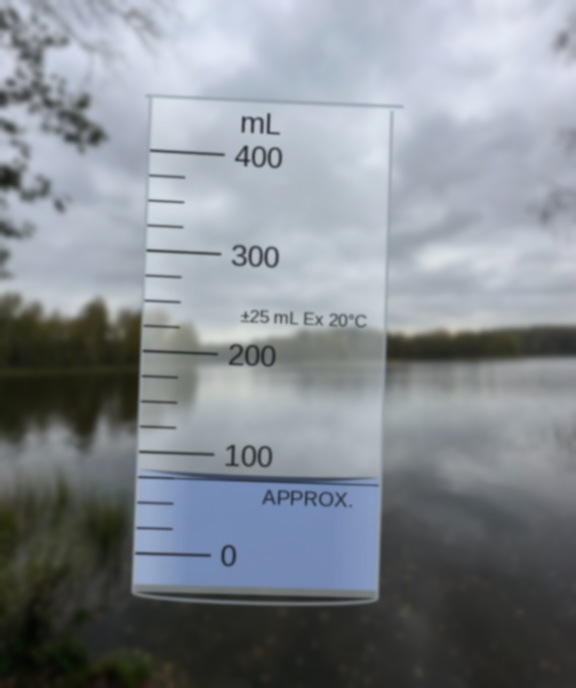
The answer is mL 75
